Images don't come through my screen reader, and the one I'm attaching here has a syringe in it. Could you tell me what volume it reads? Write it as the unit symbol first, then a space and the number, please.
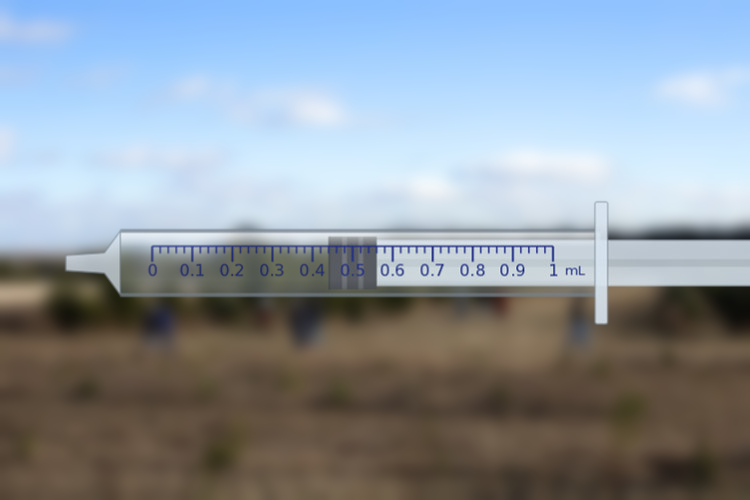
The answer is mL 0.44
